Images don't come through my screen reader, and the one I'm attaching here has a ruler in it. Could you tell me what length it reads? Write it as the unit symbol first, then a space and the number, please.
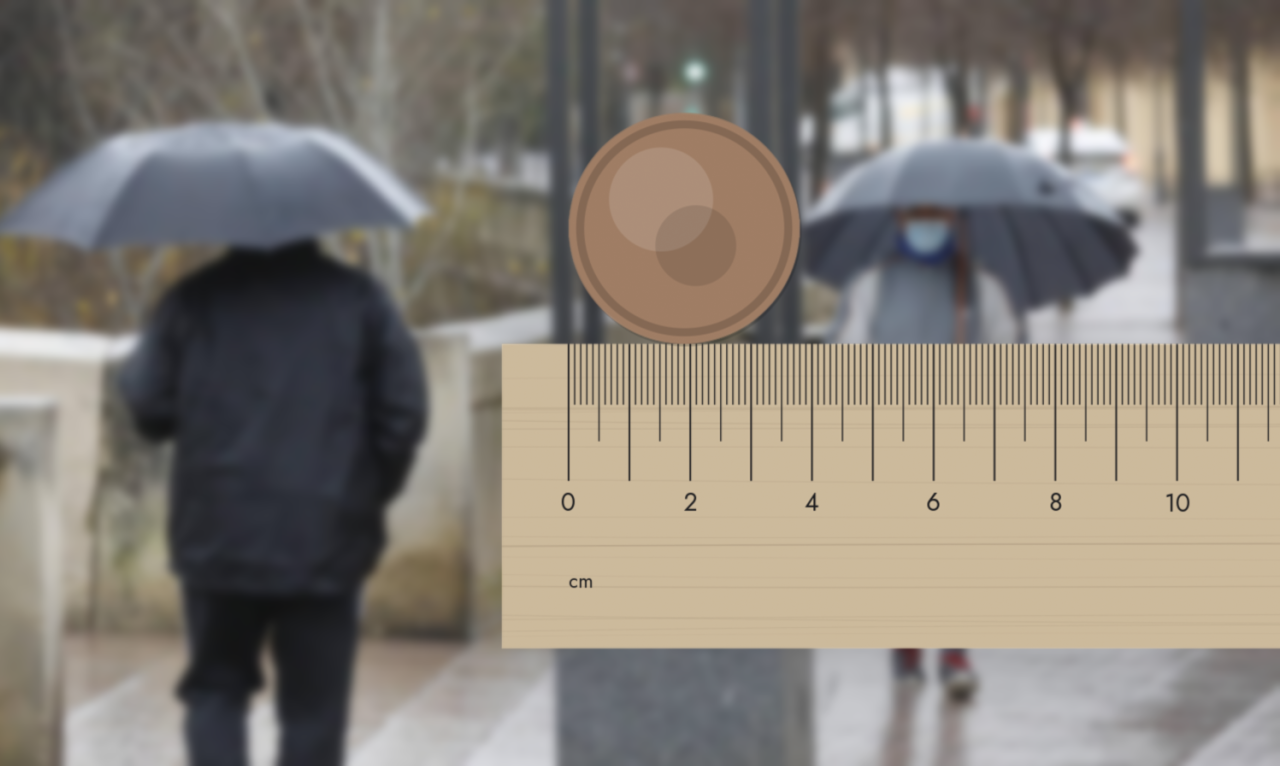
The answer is cm 3.8
